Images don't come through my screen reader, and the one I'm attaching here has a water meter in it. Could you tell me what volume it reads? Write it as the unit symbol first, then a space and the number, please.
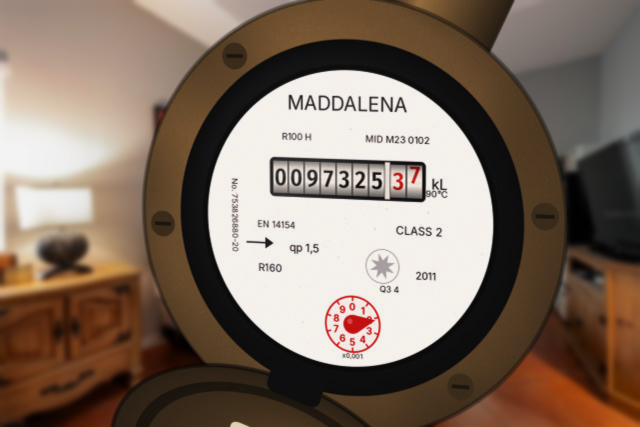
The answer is kL 97325.372
